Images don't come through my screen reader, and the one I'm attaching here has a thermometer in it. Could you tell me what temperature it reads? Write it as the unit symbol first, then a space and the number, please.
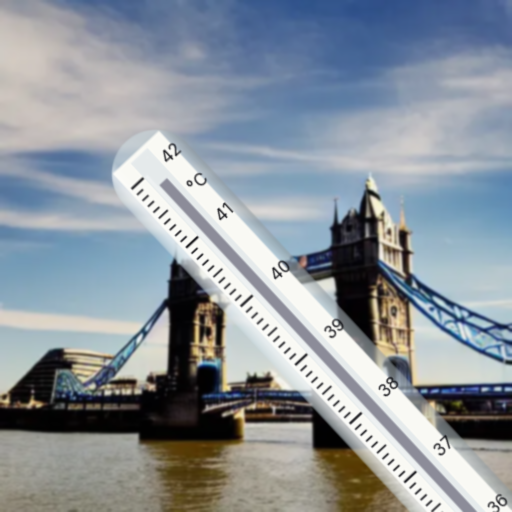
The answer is °C 41.8
